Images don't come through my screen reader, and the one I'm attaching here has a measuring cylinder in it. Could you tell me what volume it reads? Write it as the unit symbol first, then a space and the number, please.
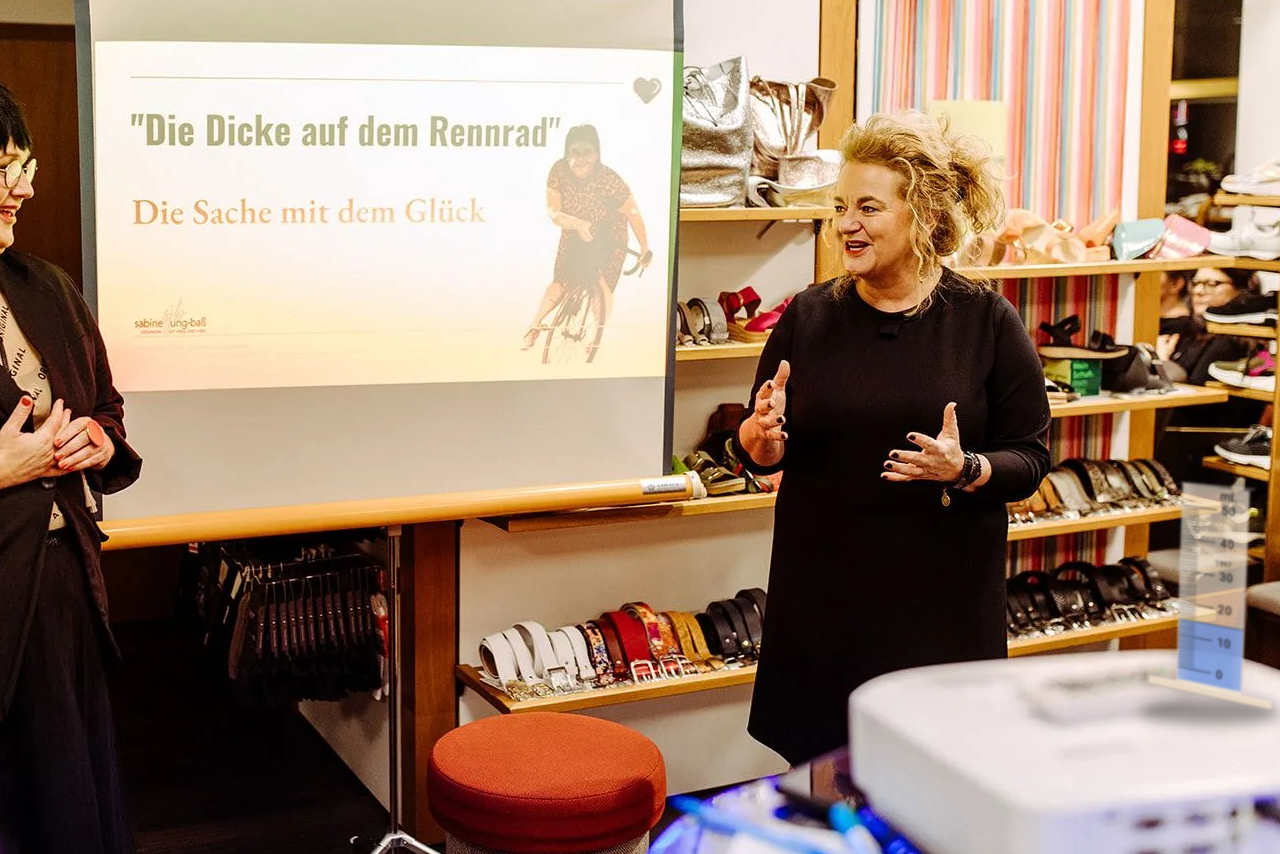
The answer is mL 15
